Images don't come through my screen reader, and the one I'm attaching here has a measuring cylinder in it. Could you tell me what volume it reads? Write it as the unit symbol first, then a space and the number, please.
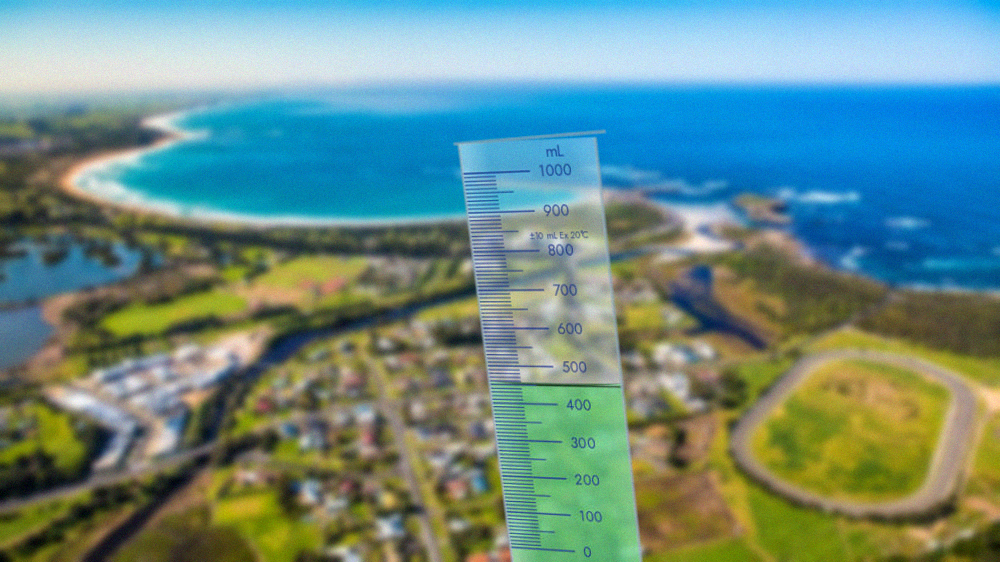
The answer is mL 450
